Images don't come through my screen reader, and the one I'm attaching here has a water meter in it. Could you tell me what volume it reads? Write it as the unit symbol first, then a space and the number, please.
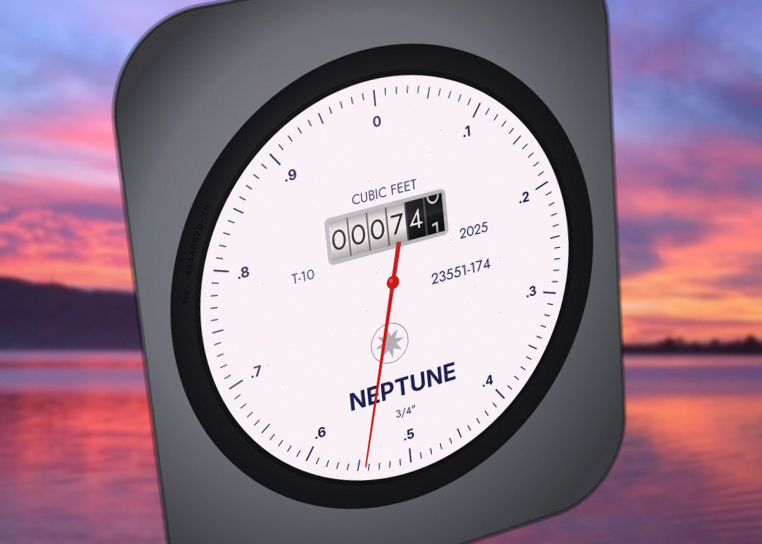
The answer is ft³ 740.54
